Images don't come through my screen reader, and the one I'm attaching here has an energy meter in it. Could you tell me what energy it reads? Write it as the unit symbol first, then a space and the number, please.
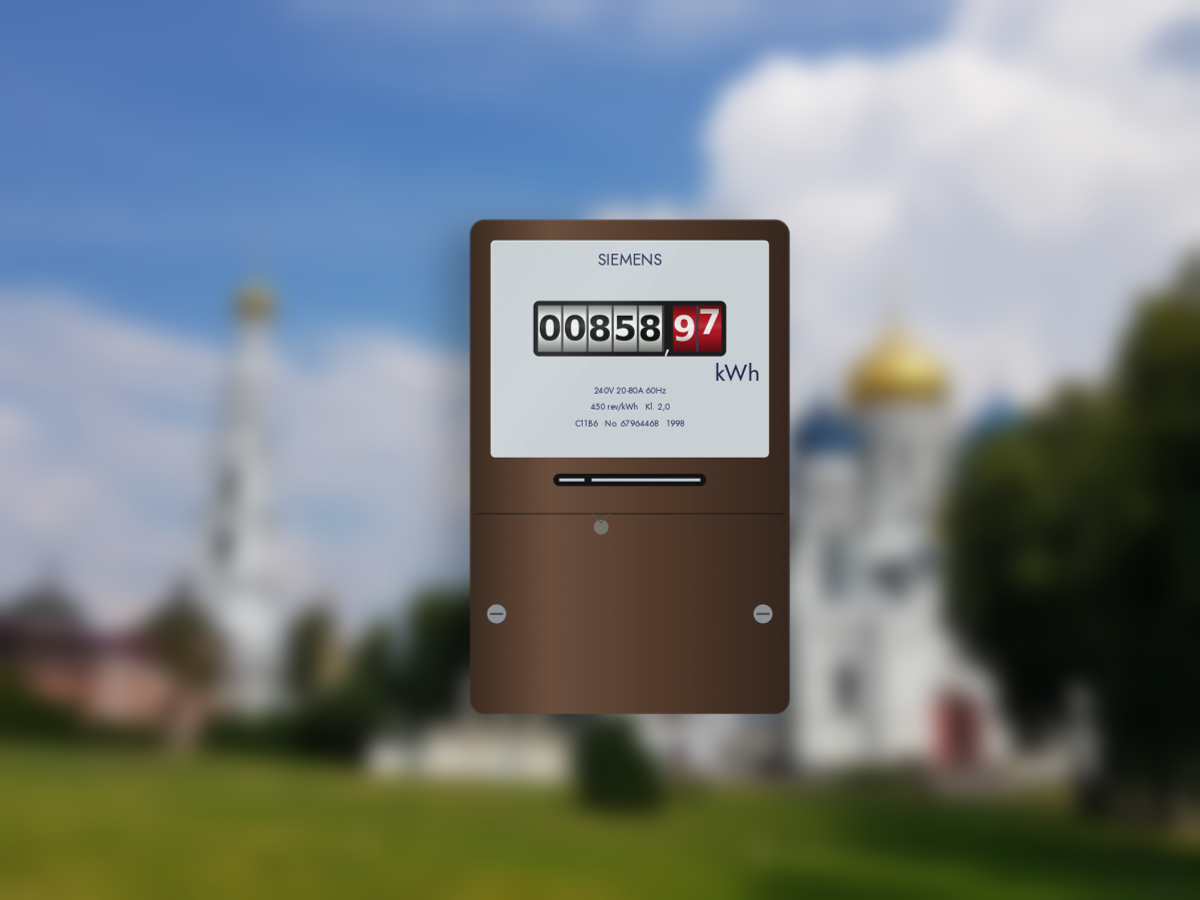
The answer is kWh 858.97
